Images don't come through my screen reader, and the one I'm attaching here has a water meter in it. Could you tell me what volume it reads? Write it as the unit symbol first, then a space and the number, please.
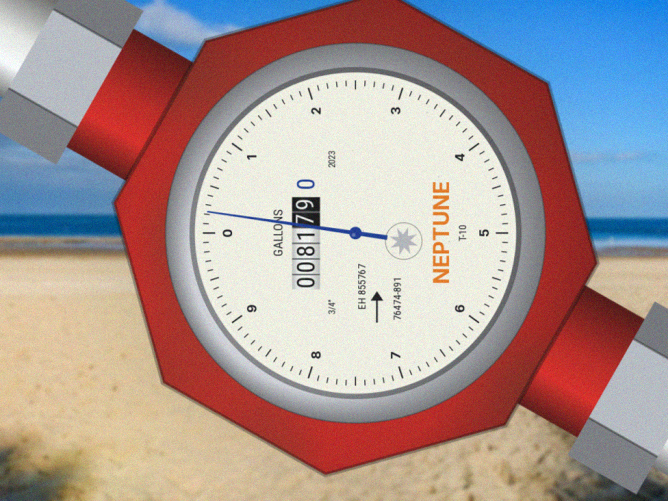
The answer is gal 81790.2
